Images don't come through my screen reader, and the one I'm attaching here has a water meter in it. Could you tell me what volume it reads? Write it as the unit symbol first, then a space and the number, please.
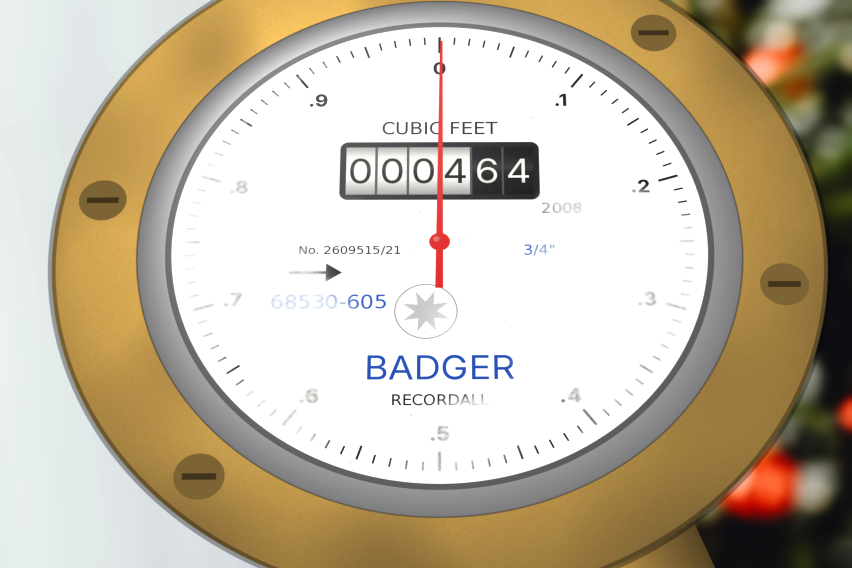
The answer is ft³ 464.00
